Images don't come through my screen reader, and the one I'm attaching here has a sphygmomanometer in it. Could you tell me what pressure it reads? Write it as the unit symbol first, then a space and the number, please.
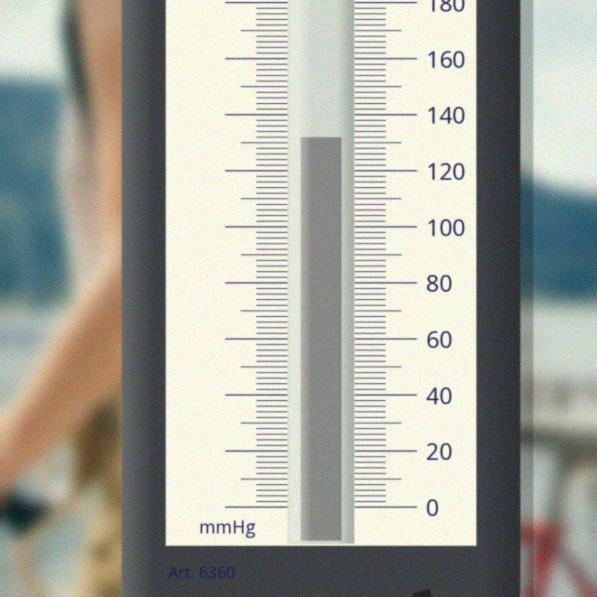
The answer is mmHg 132
